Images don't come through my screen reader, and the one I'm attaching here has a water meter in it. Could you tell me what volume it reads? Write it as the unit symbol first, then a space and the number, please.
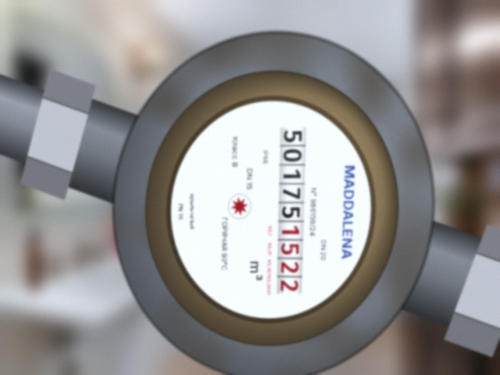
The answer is m³ 50175.1522
